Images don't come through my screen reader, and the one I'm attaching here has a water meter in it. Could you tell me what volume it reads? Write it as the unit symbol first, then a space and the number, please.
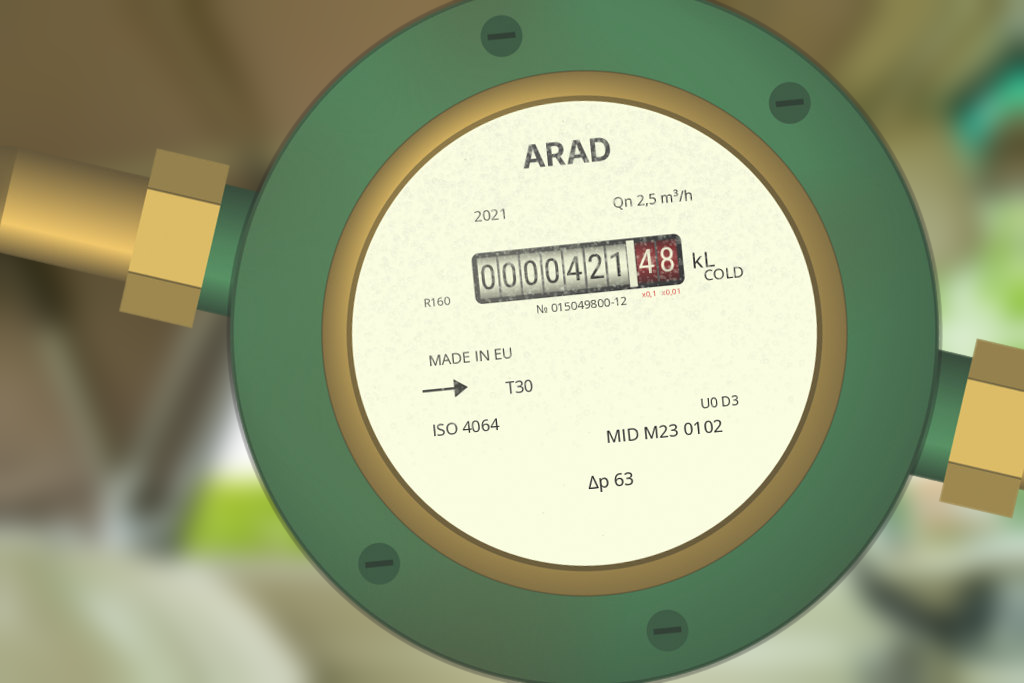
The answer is kL 421.48
